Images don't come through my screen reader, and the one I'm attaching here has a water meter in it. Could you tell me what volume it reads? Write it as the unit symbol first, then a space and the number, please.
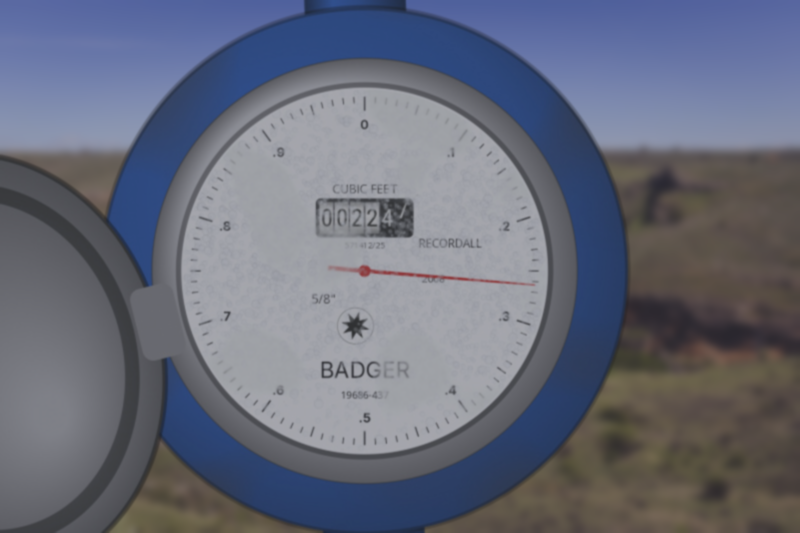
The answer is ft³ 2247.26
